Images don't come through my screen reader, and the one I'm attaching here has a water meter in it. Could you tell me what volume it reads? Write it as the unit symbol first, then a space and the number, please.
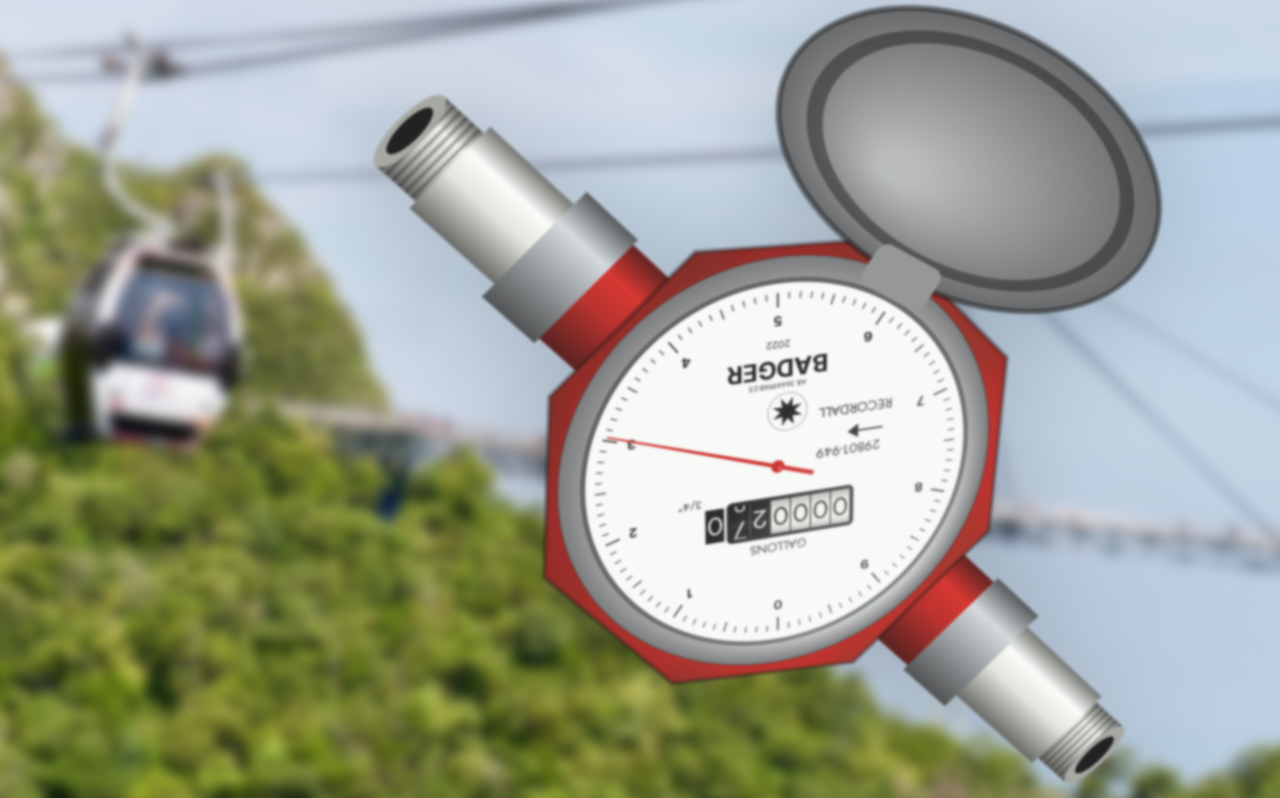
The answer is gal 273.0
